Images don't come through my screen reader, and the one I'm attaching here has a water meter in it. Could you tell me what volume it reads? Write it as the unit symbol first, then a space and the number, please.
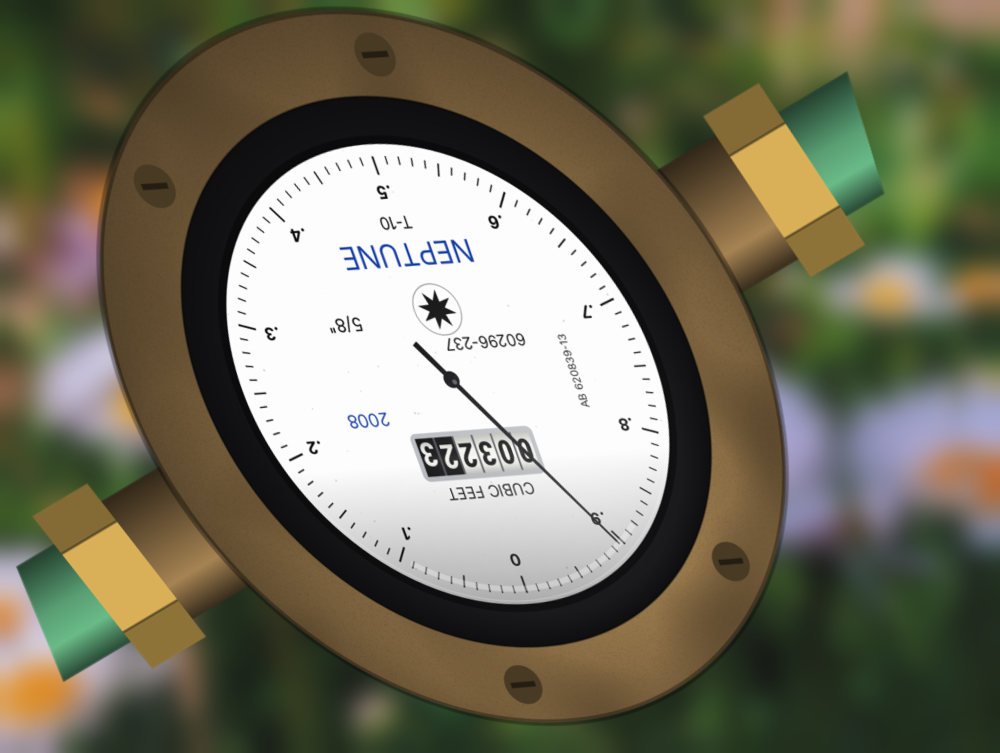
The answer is ft³ 3222.90
